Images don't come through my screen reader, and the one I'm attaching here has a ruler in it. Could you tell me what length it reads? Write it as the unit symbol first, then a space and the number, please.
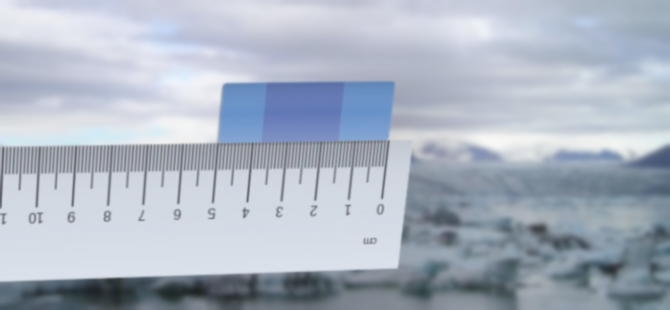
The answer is cm 5
